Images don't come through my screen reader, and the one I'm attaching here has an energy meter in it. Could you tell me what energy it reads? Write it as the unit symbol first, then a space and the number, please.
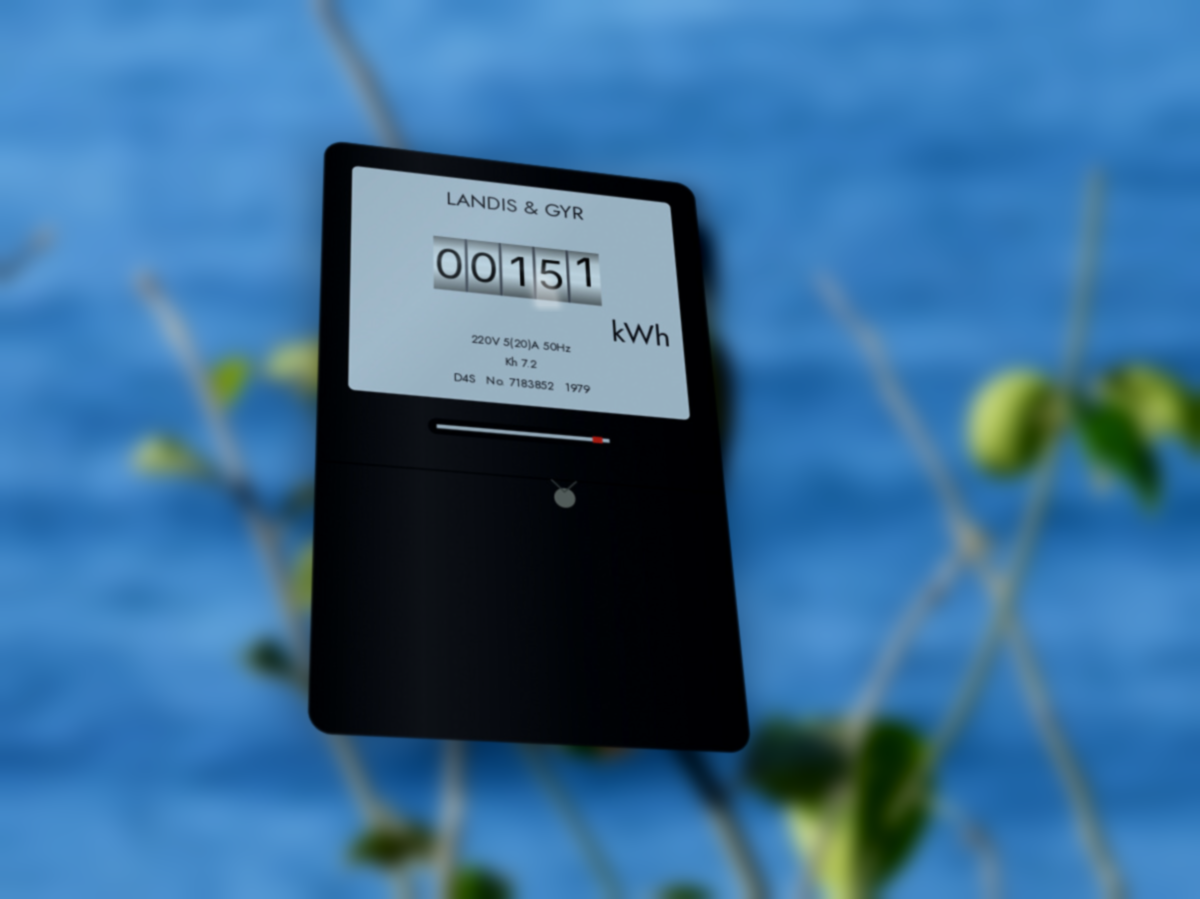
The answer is kWh 151
